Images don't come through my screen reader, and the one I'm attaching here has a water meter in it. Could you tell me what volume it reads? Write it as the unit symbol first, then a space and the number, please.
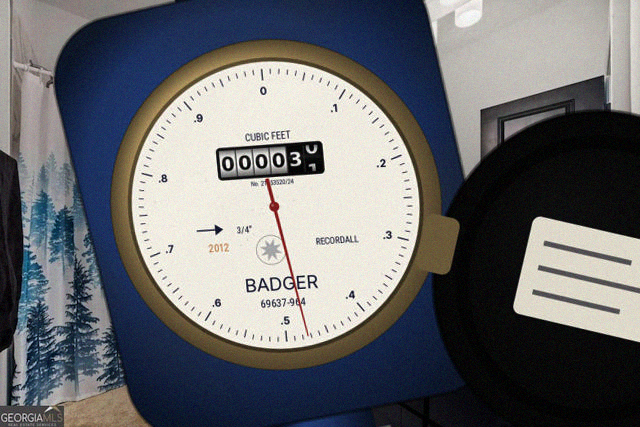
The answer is ft³ 30.47
